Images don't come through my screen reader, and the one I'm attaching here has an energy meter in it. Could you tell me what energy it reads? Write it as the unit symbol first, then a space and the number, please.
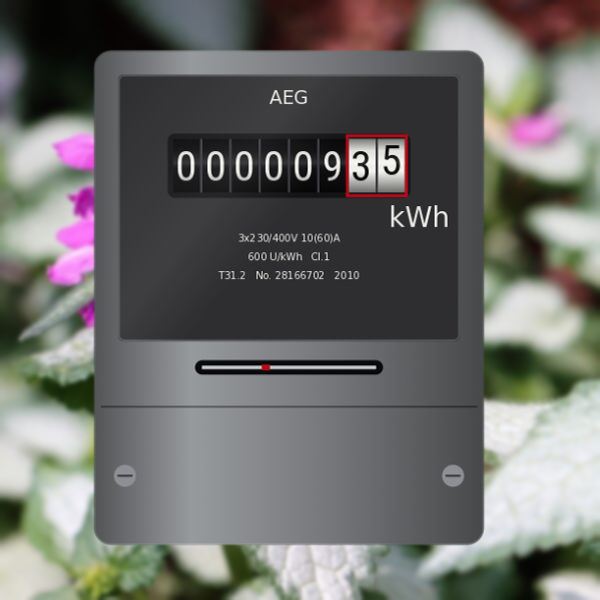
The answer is kWh 9.35
